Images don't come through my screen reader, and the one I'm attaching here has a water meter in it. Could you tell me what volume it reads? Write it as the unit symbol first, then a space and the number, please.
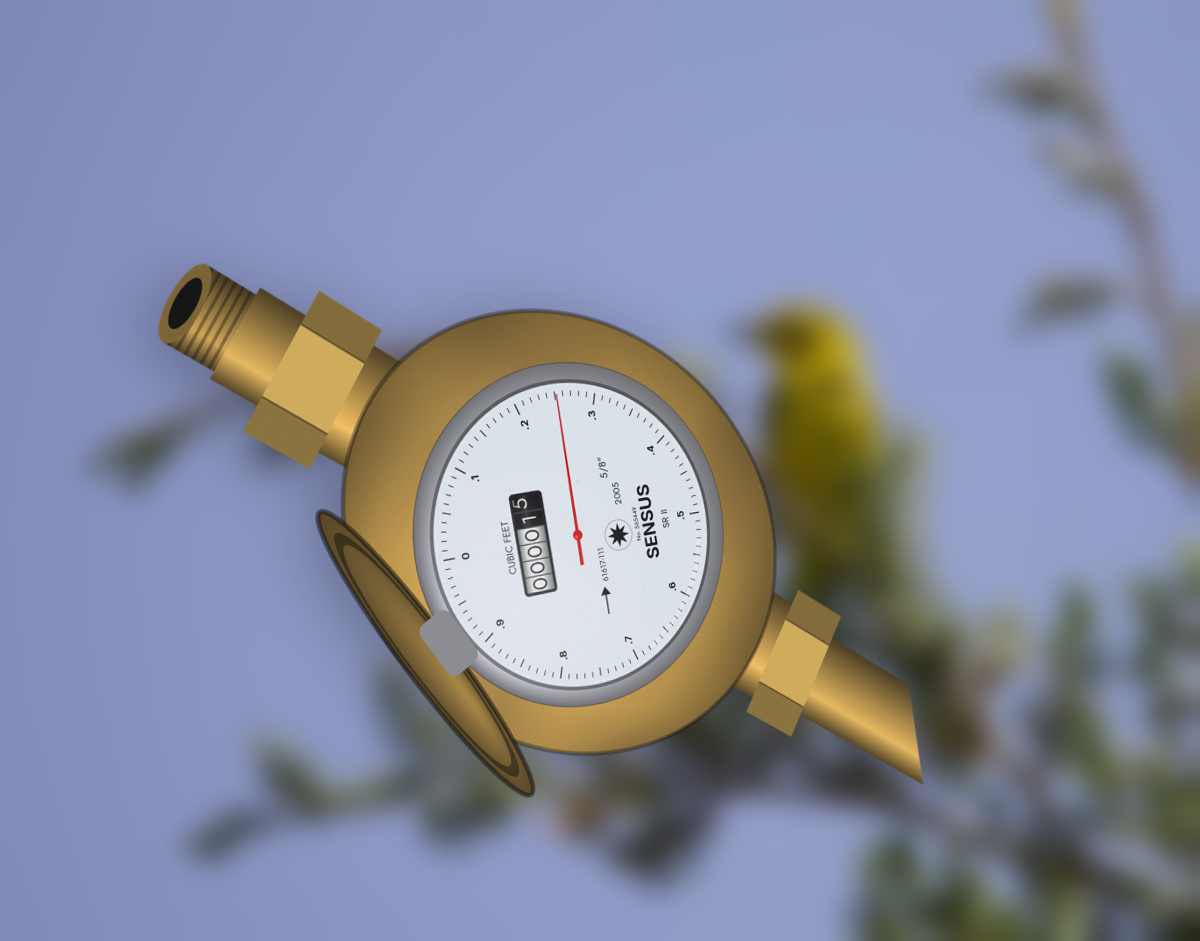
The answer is ft³ 15.25
